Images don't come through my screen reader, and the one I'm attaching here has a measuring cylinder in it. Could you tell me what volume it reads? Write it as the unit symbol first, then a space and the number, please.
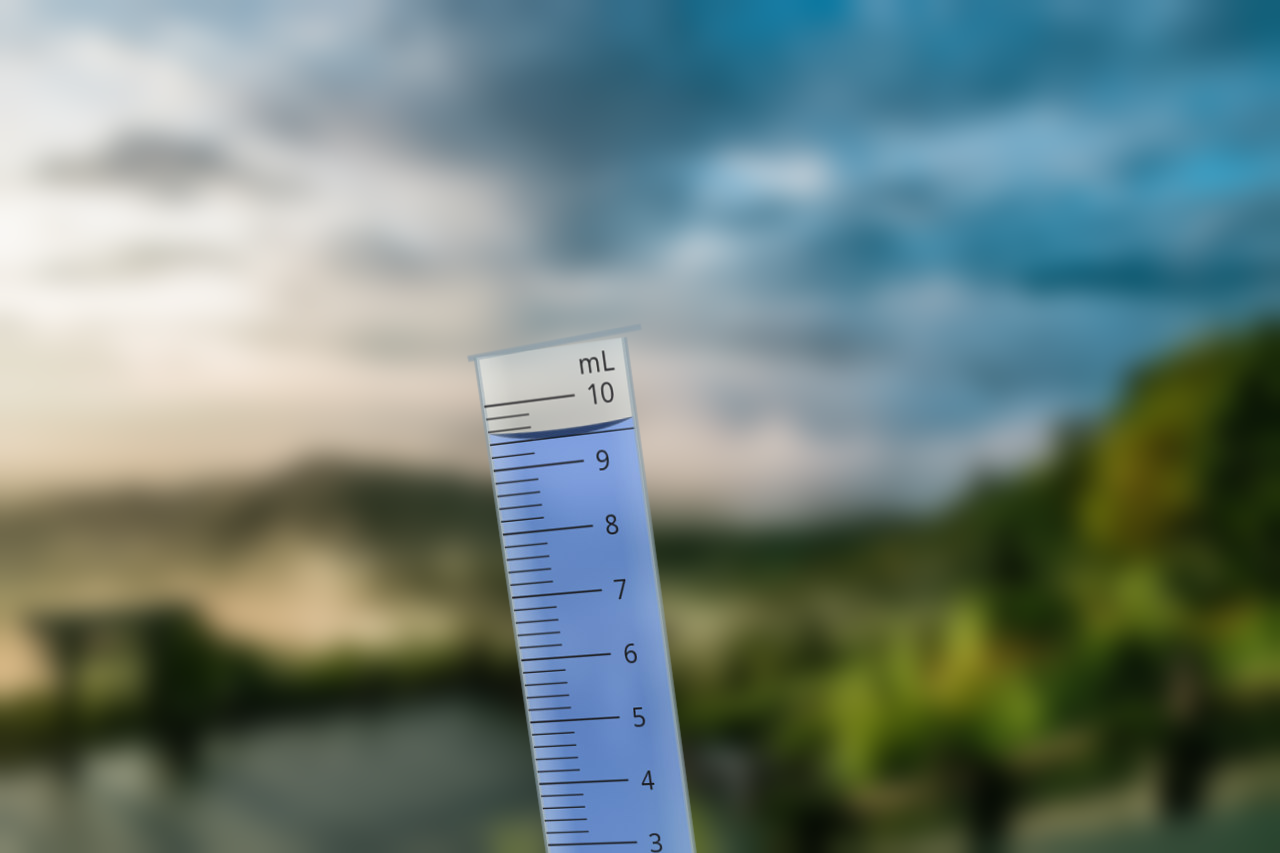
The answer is mL 9.4
